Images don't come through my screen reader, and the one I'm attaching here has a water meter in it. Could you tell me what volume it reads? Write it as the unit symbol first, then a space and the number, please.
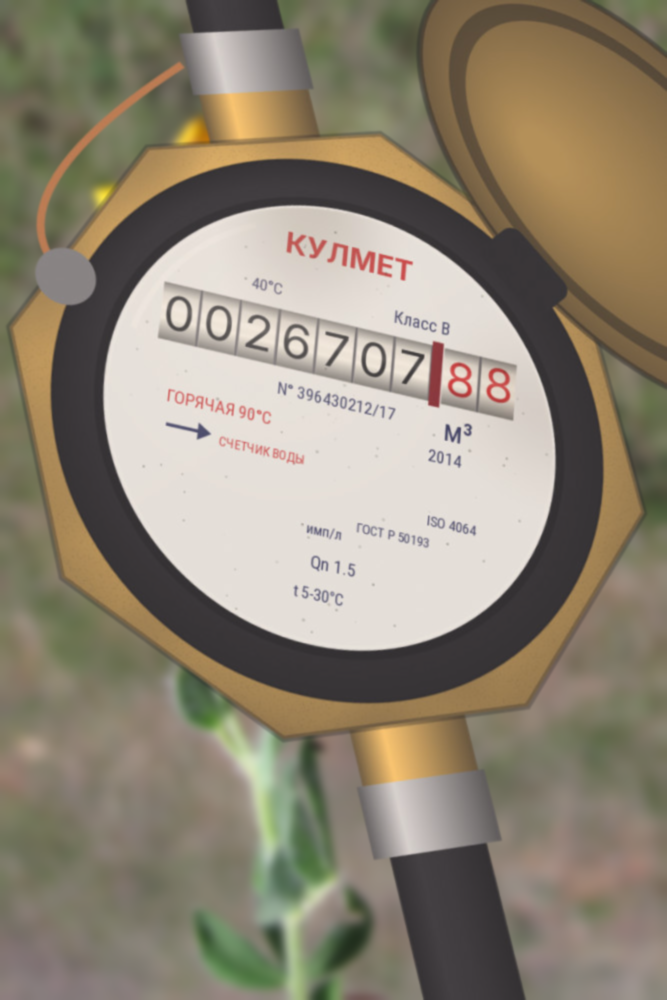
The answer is m³ 26707.88
